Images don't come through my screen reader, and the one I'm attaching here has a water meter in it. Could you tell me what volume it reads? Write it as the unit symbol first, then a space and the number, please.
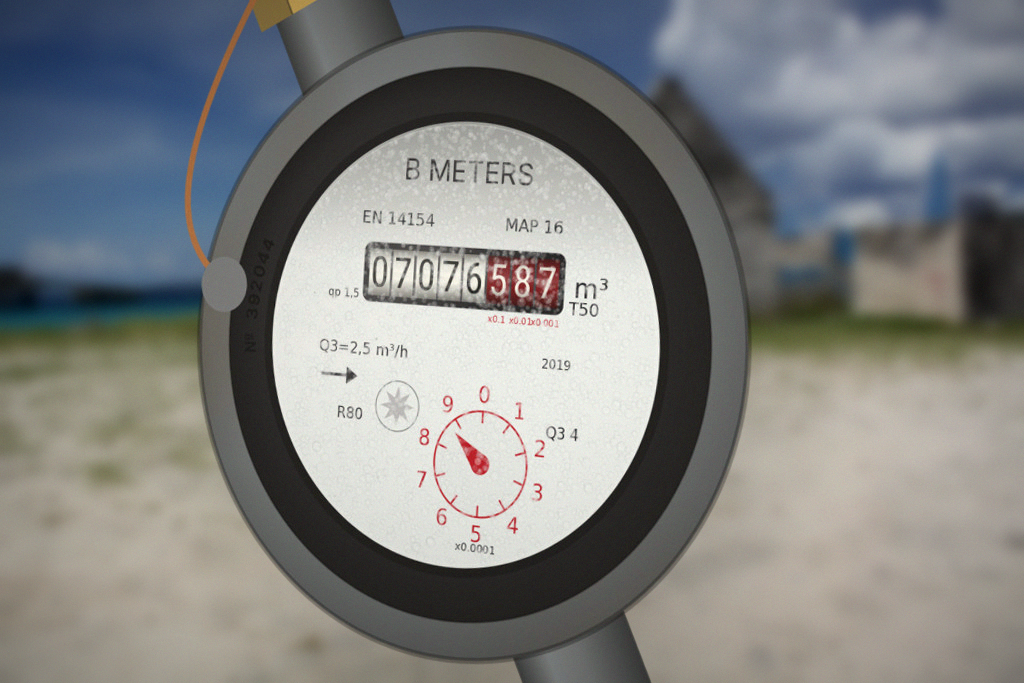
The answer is m³ 7076.5878
